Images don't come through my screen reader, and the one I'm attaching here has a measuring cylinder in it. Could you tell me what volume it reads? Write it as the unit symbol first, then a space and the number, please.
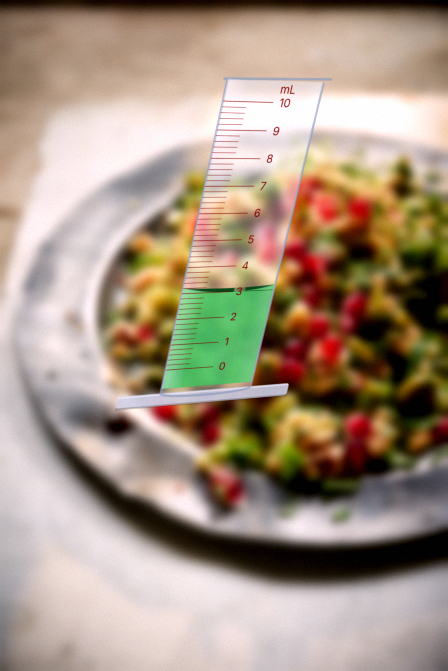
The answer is mL 3
